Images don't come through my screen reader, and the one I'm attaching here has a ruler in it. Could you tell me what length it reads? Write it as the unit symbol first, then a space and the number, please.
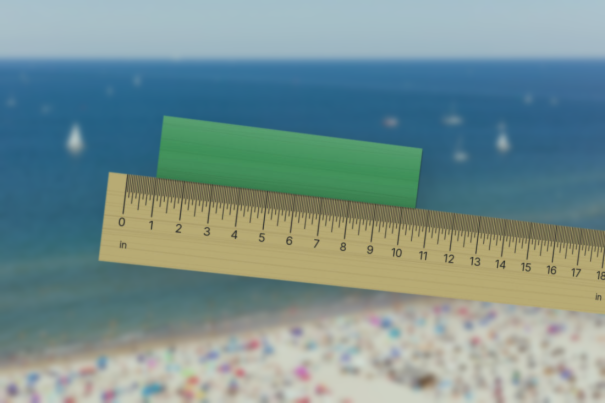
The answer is in 9.5
